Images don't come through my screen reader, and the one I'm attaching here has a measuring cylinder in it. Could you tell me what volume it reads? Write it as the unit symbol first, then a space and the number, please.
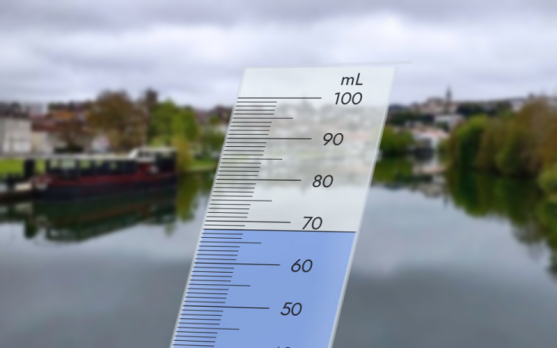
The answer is mL 68
